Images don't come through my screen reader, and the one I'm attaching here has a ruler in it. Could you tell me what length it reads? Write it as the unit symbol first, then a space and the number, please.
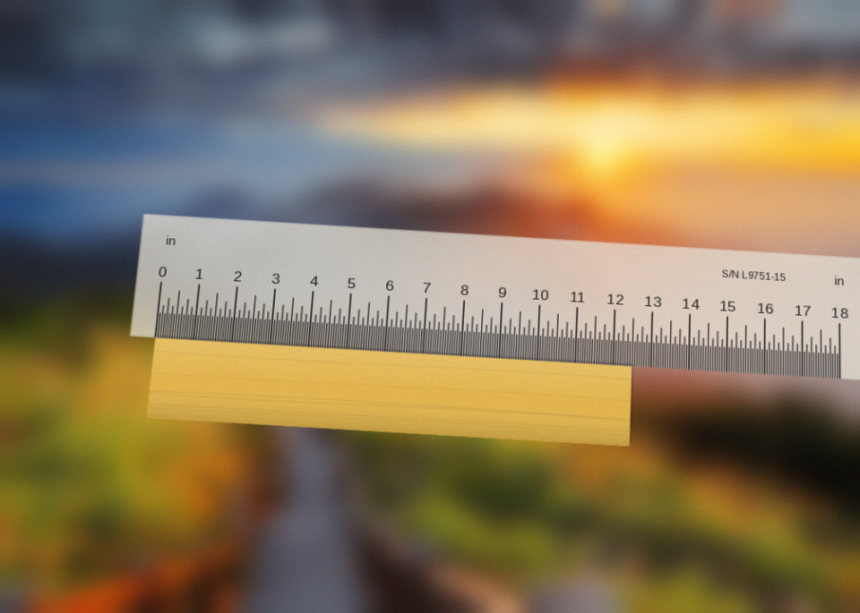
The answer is in 12.5
